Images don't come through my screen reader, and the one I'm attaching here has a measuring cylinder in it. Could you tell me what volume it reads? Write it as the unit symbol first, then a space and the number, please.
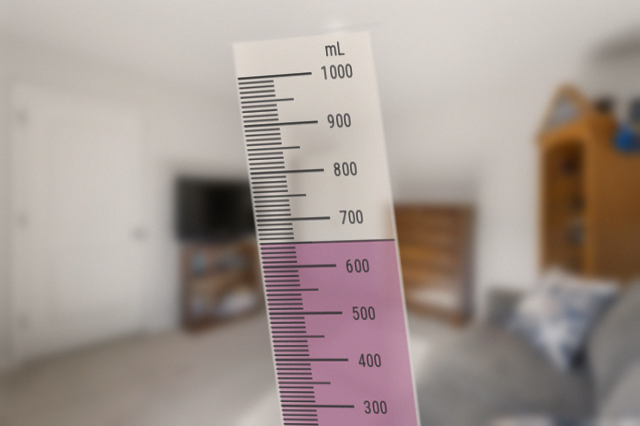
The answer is mL 650
